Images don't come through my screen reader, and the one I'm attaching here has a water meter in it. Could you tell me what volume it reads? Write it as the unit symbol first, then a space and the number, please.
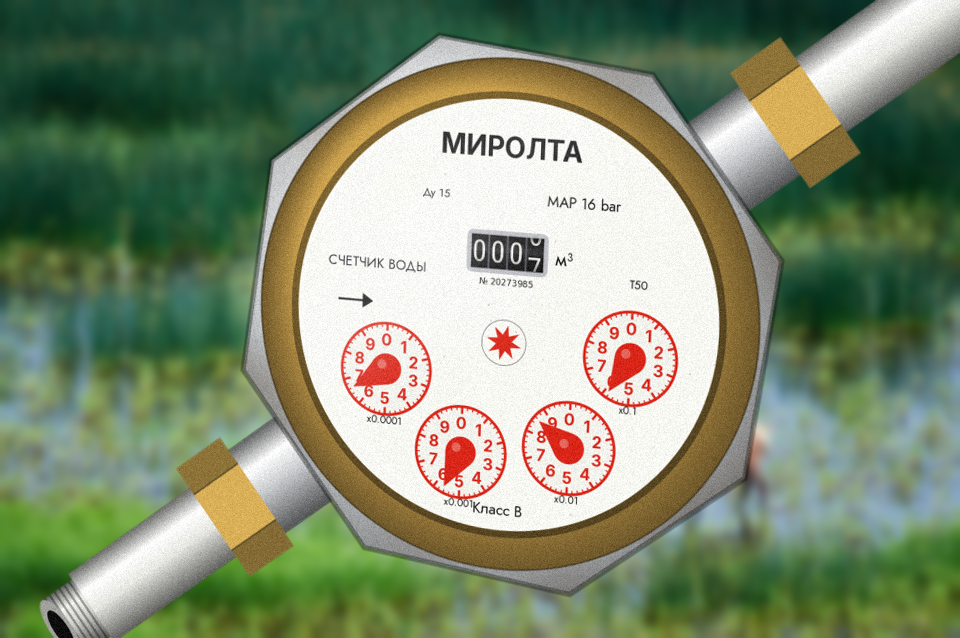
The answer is m³ 6.5856
